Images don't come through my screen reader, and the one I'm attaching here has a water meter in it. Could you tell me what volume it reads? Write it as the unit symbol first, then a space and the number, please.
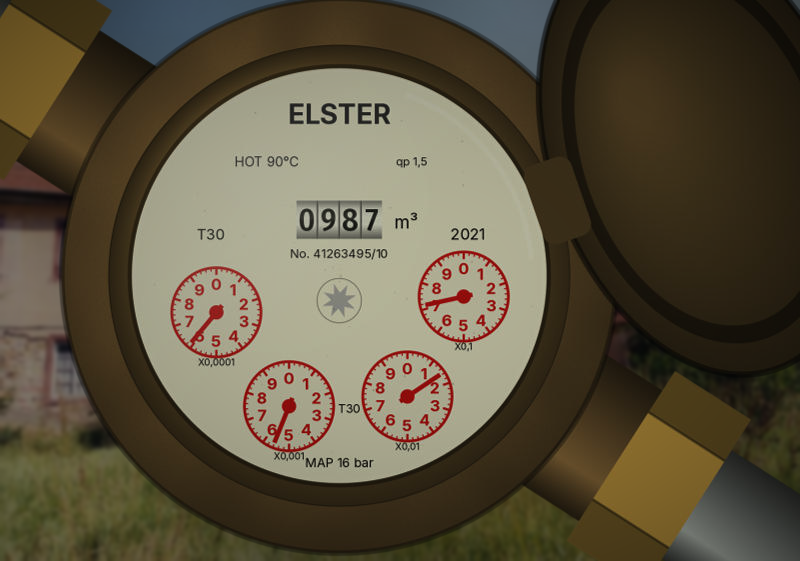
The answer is m³ 987.7156
